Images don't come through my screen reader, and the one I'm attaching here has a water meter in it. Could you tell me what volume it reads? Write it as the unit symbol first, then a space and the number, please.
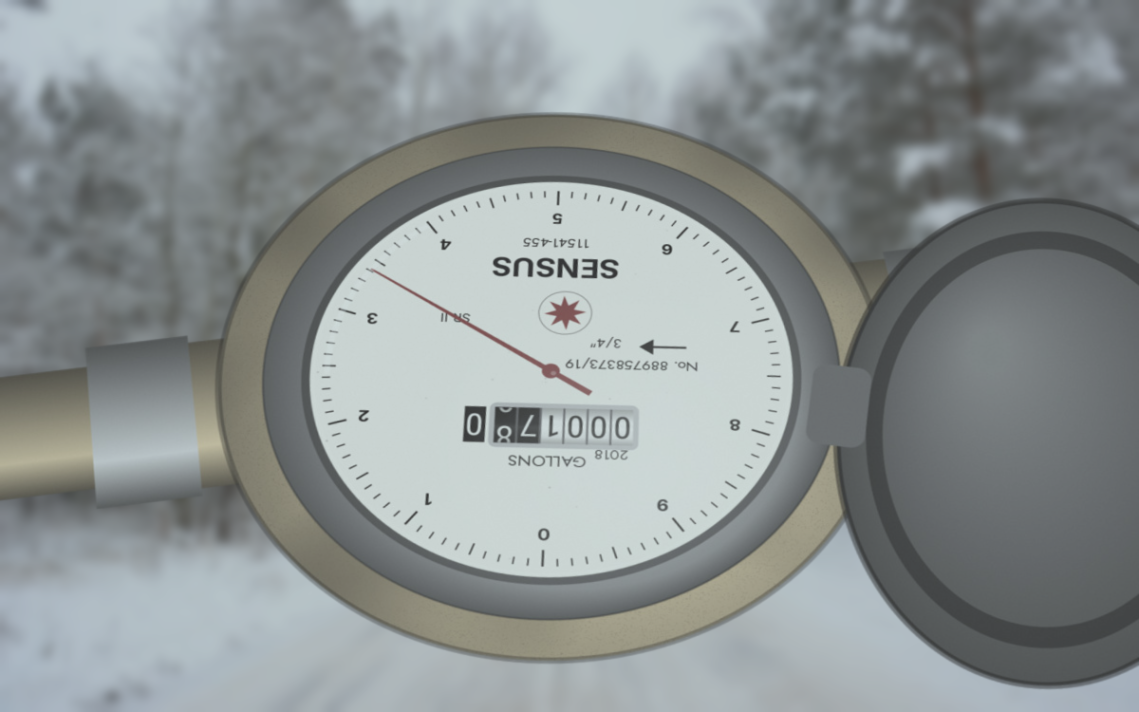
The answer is gal 1783.4
